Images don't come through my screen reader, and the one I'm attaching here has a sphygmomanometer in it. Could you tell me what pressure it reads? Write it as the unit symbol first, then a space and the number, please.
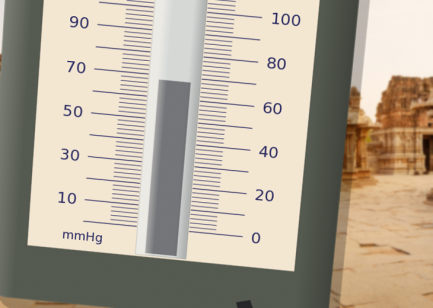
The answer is mmHg 68
